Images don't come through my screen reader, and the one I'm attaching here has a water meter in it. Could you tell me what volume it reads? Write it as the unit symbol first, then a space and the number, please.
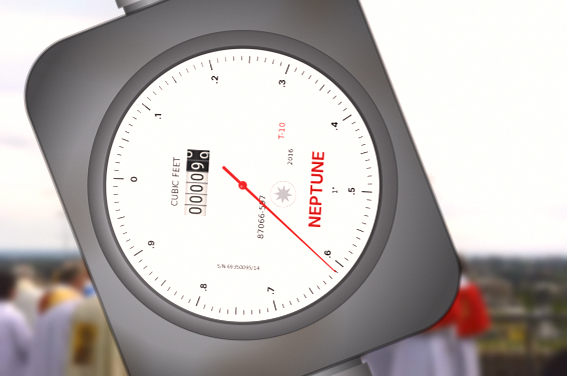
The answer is ft³ 98.61
